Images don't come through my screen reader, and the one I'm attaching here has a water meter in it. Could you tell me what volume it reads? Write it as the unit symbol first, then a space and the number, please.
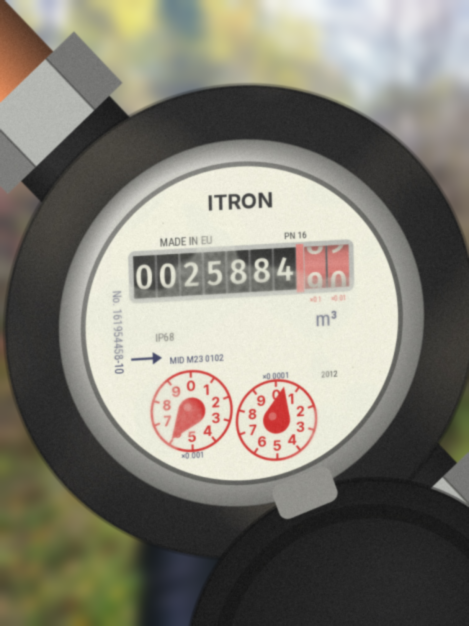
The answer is m³ 25884.8960
